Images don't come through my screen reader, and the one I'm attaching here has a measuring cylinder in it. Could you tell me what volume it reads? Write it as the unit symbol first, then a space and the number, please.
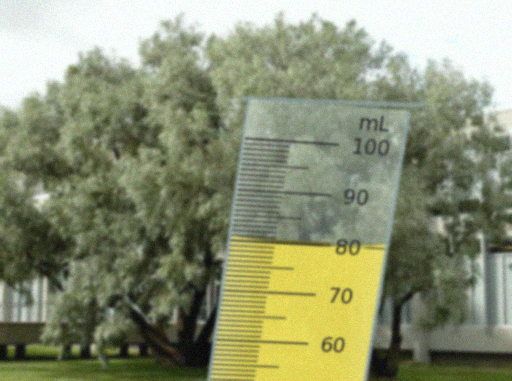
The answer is mL 80
